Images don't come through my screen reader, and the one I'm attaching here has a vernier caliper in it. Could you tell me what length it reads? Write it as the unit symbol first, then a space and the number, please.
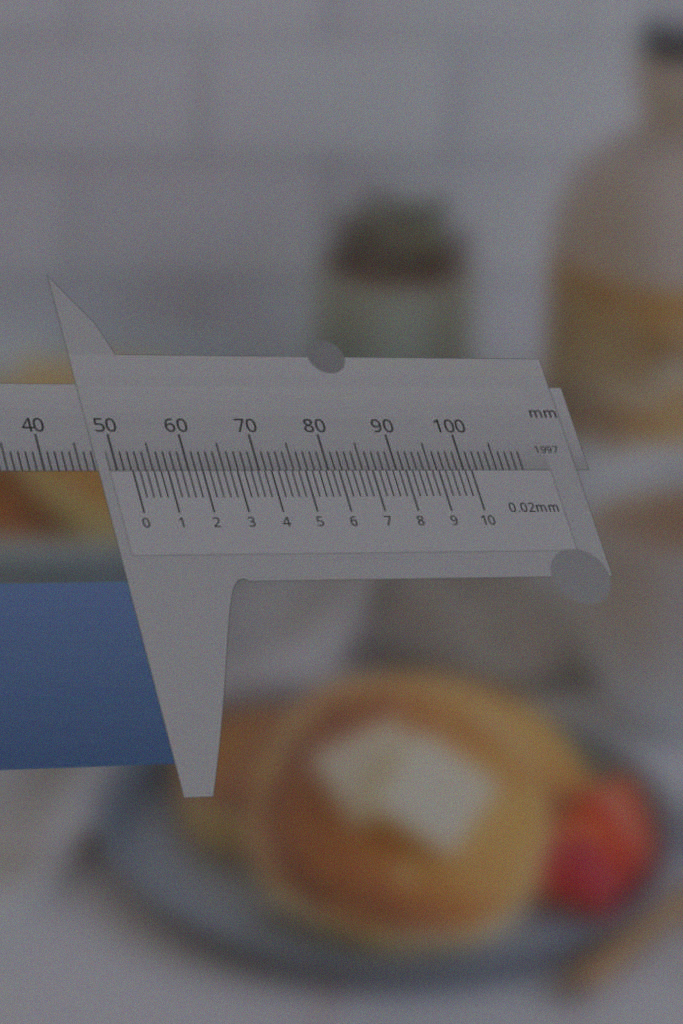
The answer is mm 52.2
